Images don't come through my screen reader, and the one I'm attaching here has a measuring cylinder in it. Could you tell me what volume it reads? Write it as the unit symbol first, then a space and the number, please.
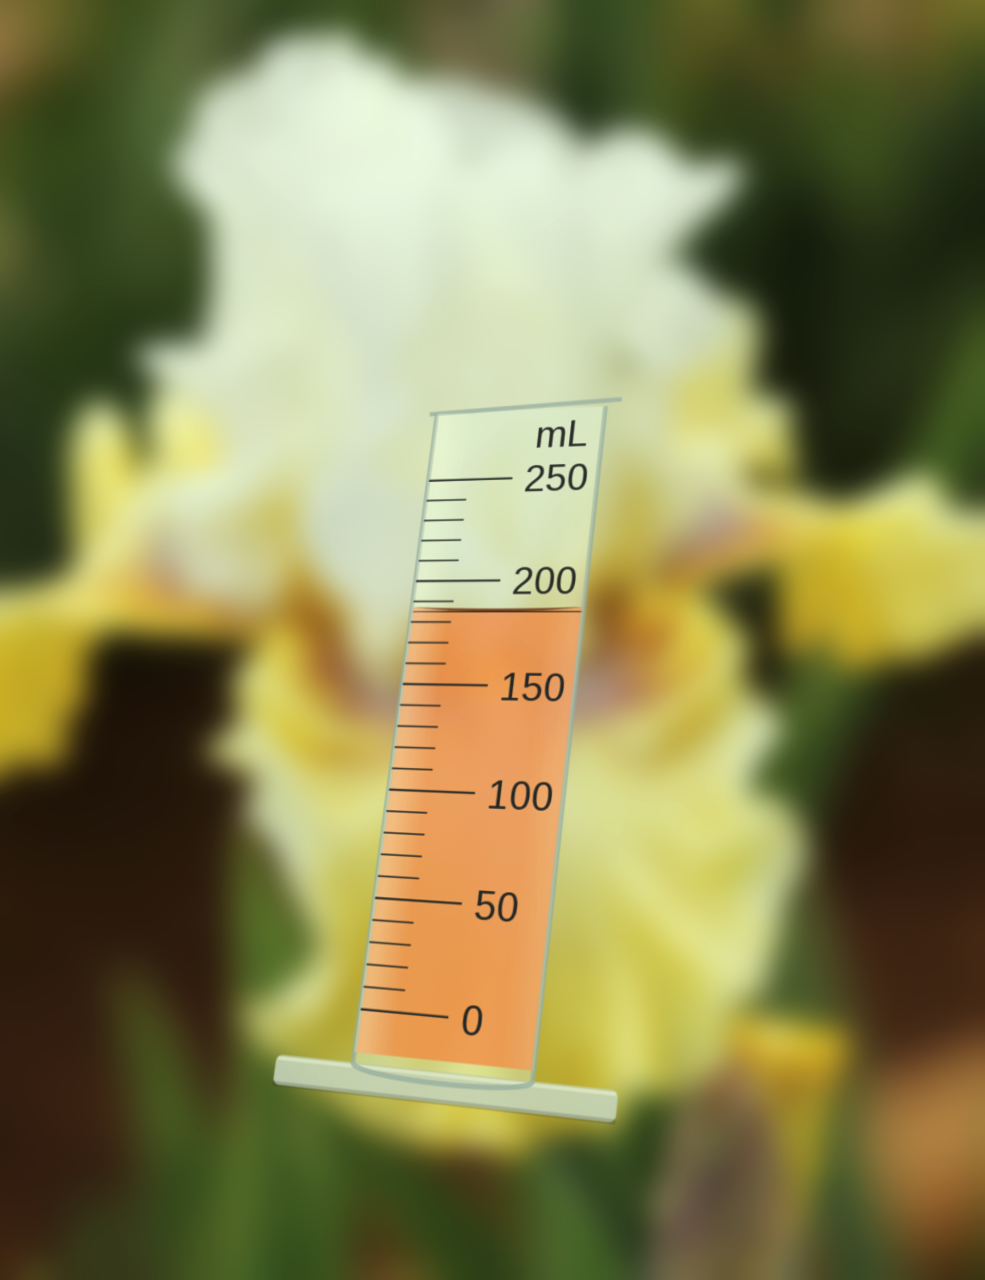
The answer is mL 185
